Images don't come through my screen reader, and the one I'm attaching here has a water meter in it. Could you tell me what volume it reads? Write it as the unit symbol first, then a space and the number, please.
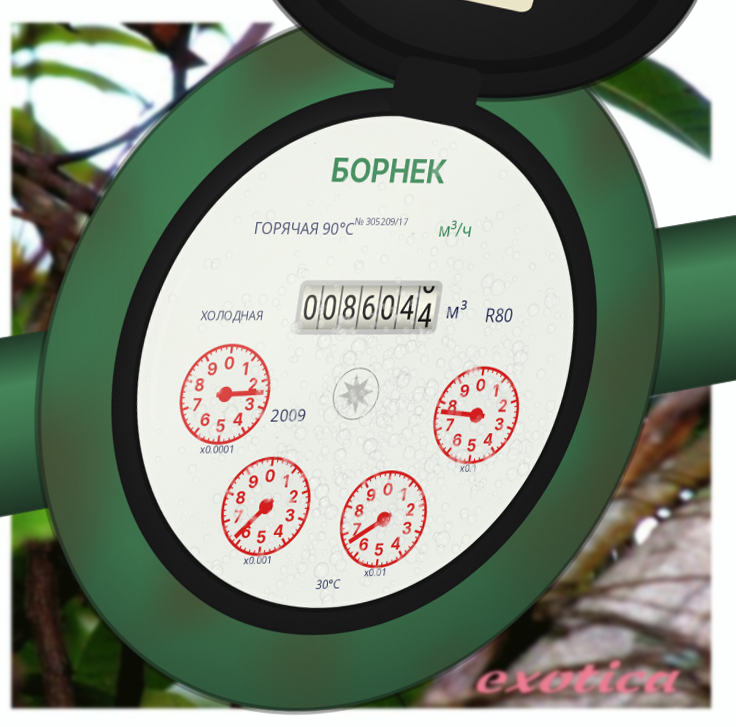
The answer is m³ 86043.7662
